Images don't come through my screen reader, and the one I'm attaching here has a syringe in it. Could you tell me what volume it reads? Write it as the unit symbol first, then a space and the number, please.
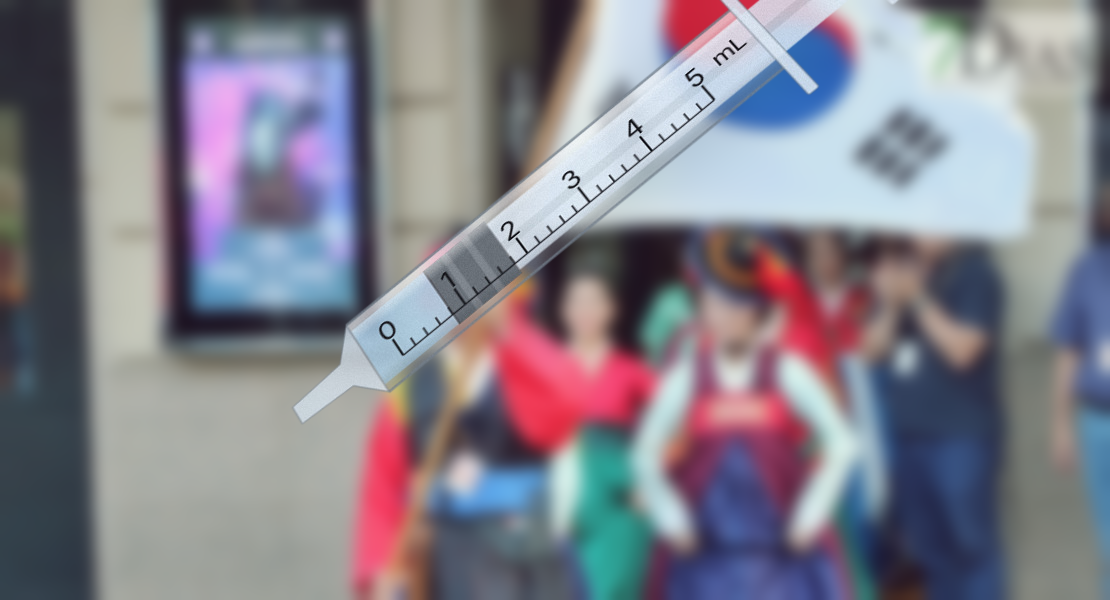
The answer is mL 0.8
